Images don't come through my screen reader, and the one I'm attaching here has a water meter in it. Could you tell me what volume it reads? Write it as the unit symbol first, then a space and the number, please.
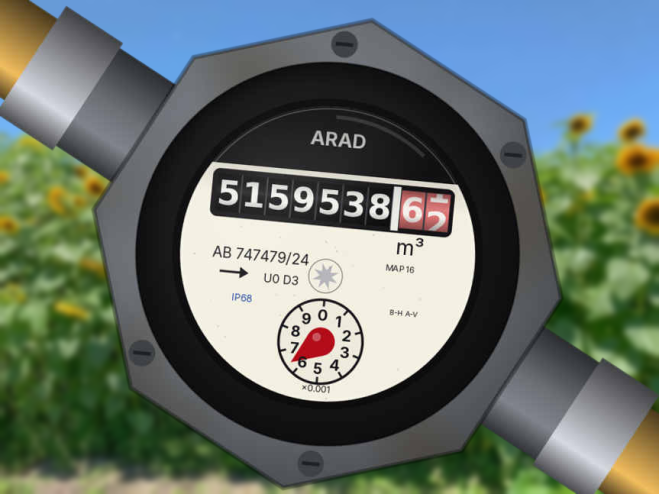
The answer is m³ 5159538.616
